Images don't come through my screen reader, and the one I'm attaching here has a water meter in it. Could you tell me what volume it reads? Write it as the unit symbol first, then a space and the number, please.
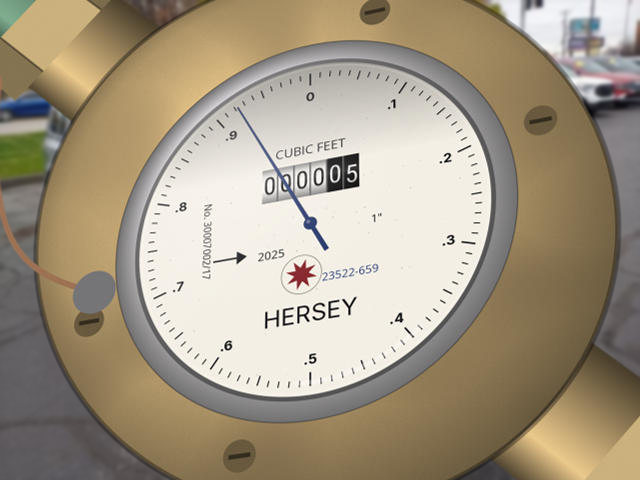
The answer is ft³ 4.92
